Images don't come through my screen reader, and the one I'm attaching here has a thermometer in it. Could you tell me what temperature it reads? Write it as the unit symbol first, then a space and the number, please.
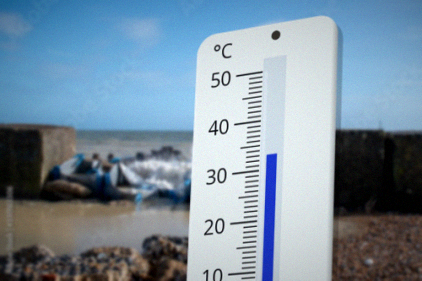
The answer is °C 33
